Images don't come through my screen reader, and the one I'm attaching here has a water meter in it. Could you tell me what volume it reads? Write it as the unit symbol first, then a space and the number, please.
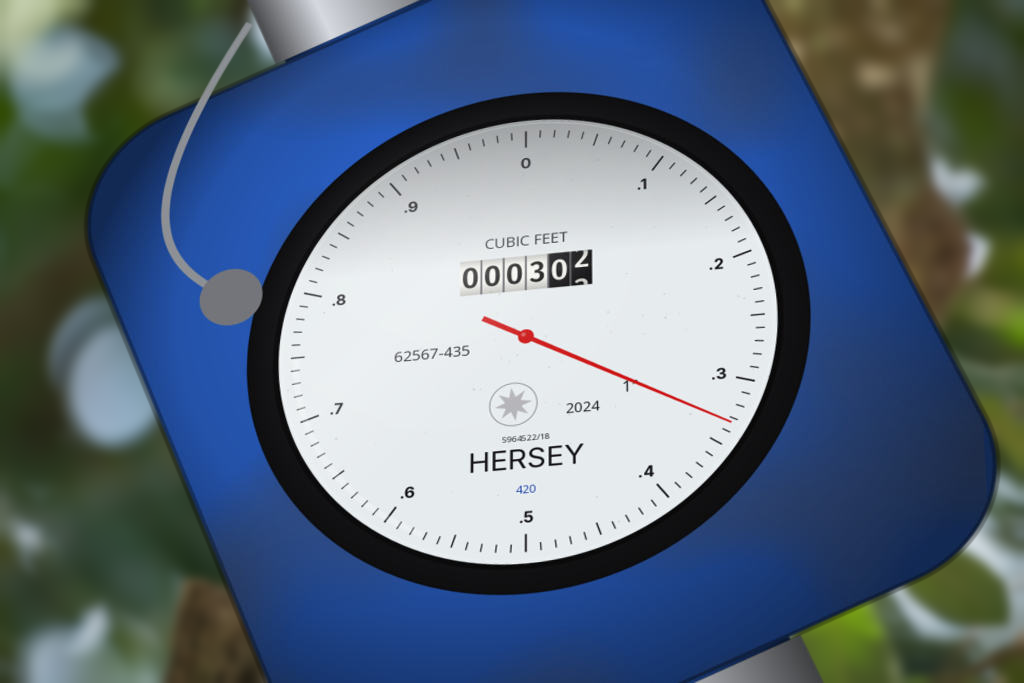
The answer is ft³ 302.33
